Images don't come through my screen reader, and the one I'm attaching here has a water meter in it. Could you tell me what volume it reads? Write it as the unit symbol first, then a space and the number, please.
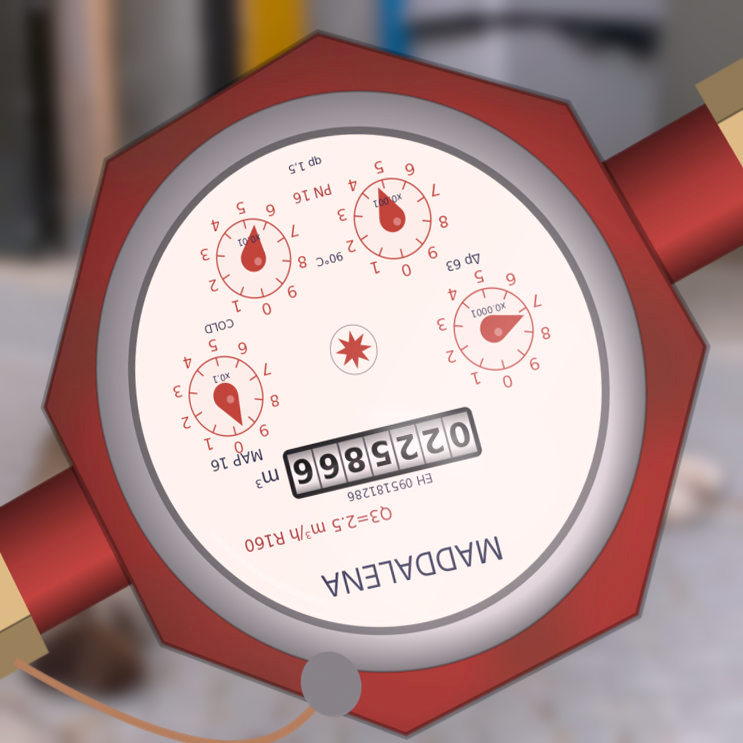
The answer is m³ 225865.9547
